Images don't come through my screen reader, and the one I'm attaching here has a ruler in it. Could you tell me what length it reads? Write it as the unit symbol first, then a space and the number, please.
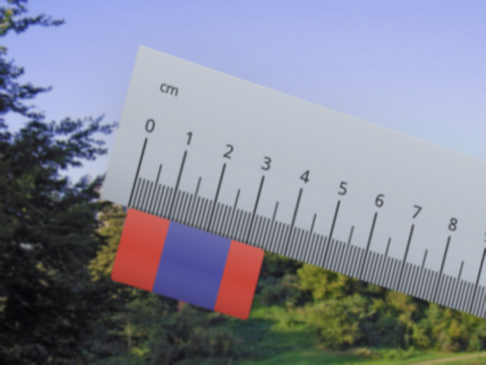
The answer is cm 3.5
